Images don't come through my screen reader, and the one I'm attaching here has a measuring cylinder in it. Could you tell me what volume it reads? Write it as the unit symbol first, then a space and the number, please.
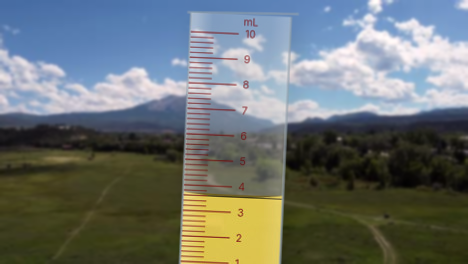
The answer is mL 3.6
